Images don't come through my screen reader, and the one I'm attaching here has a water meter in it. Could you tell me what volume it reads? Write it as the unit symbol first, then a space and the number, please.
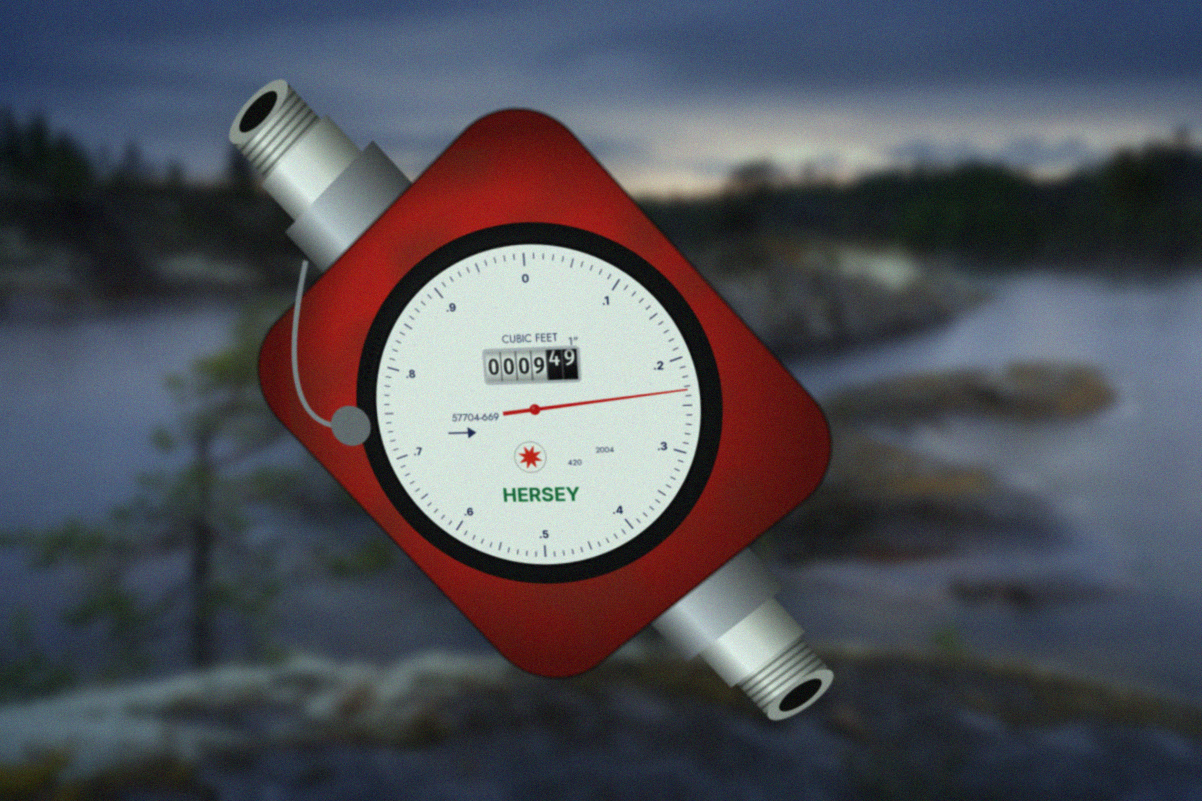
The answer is ft³ 949.23
